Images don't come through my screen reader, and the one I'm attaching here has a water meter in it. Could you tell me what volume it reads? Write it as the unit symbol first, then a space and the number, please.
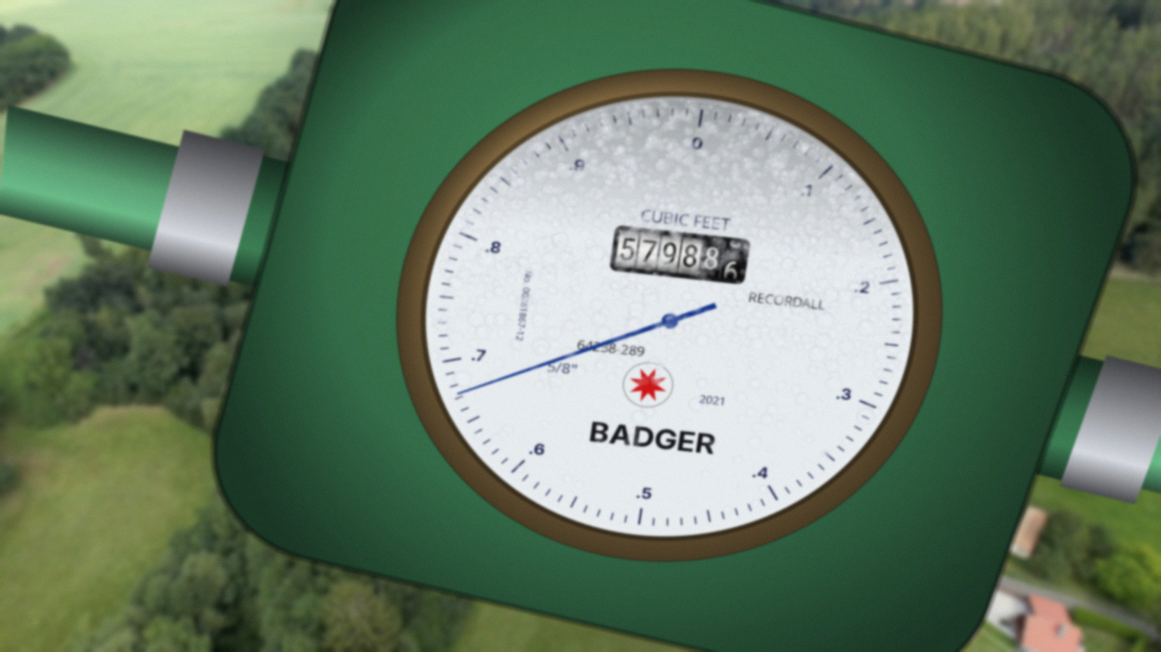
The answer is ft³ 579885.67
